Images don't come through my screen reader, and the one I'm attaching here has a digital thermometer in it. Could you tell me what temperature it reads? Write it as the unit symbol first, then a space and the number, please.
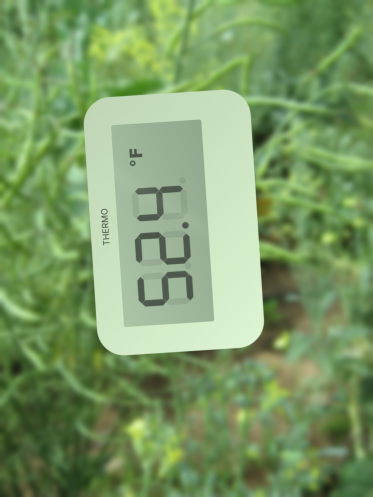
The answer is °F 52.4
